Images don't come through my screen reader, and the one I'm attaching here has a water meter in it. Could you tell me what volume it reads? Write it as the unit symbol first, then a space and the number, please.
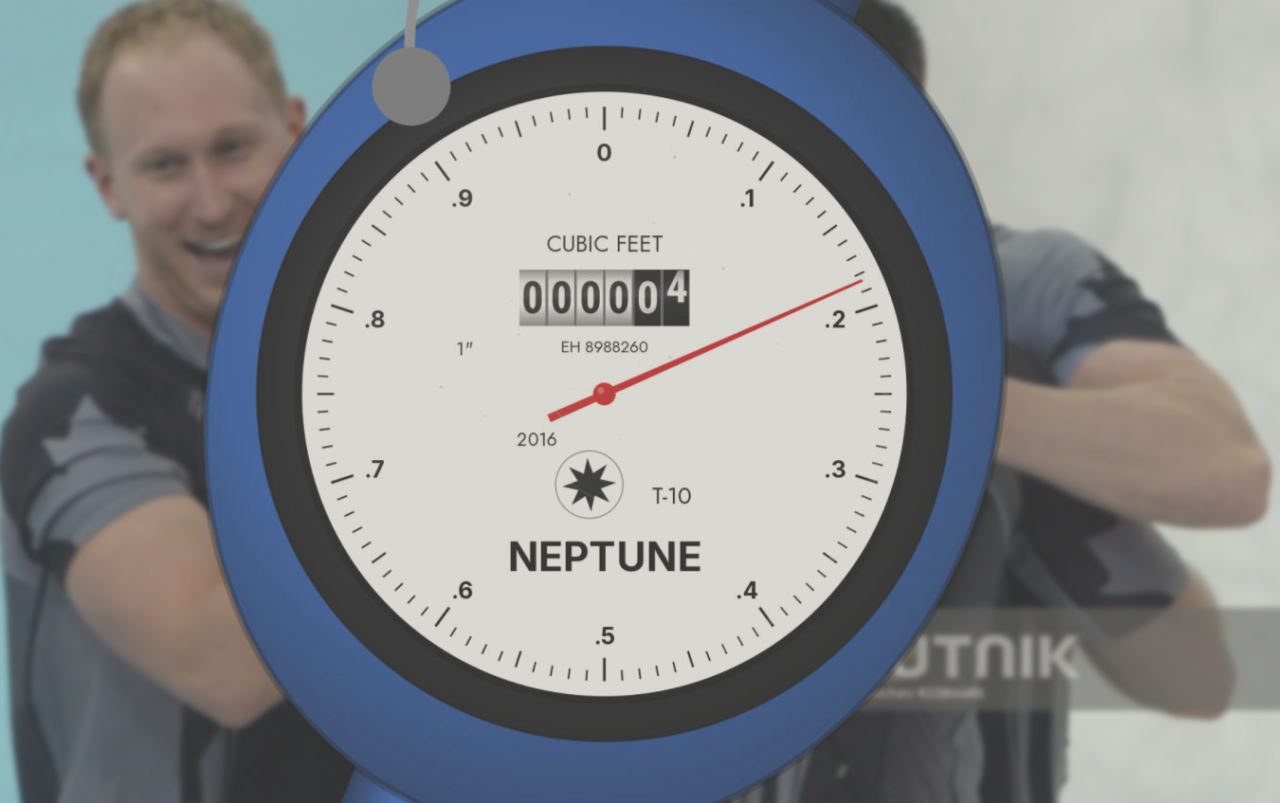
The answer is ft³ 4.18
